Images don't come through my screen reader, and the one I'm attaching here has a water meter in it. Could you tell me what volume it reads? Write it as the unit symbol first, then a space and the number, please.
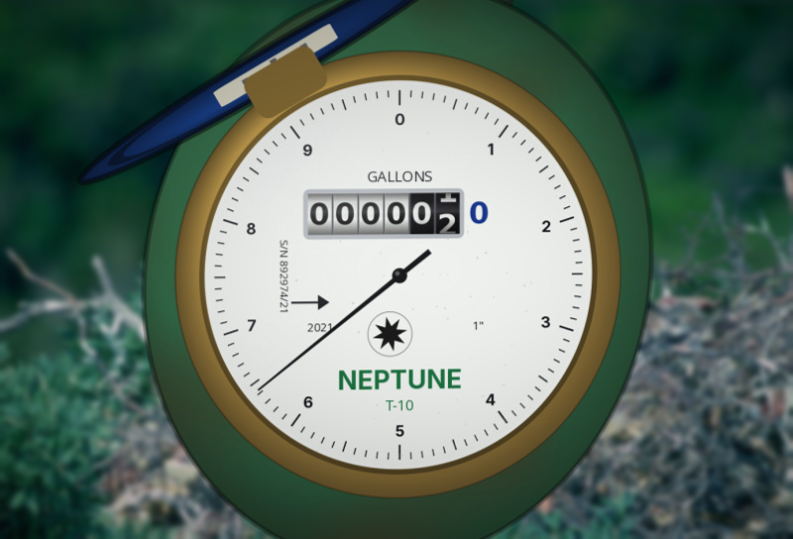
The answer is gal 16.4
